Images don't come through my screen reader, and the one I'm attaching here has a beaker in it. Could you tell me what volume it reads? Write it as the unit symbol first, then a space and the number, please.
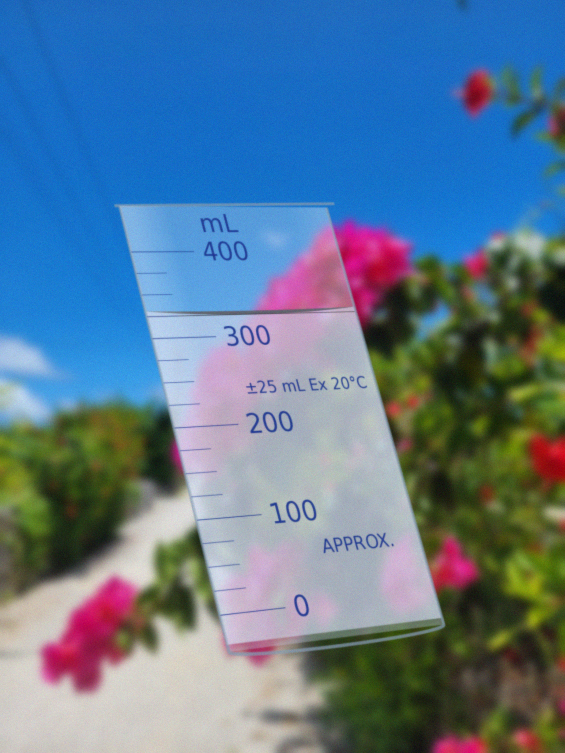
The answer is mL 325
